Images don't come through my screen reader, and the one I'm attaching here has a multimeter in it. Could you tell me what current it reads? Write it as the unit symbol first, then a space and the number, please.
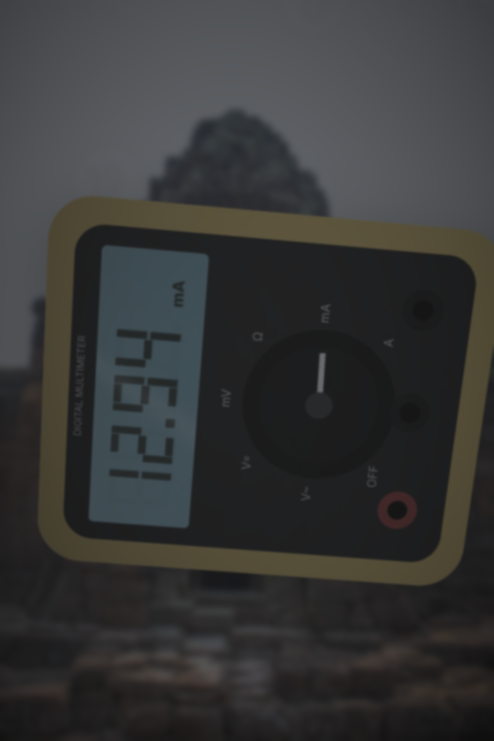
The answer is mA 12.94
